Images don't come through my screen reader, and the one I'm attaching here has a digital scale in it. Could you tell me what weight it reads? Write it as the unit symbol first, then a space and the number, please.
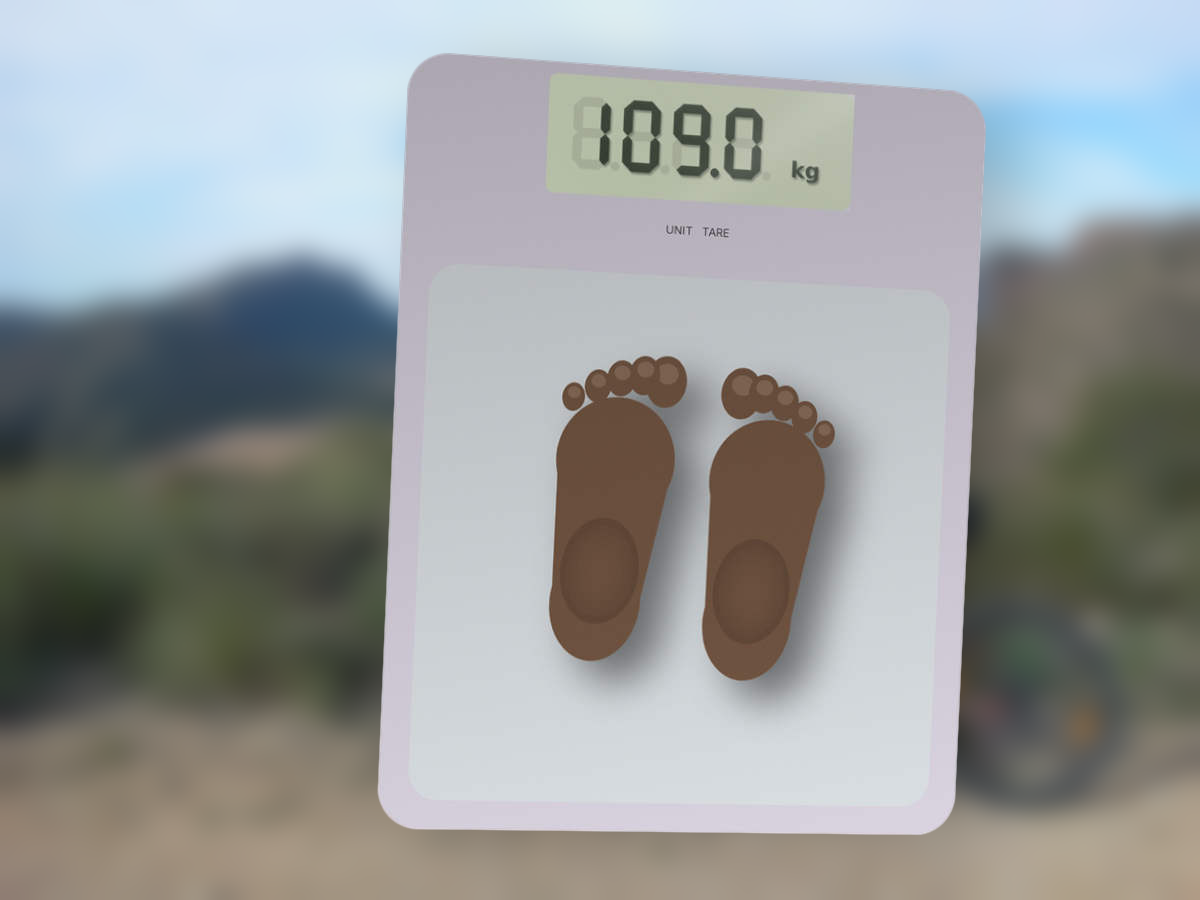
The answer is kg 109.0
